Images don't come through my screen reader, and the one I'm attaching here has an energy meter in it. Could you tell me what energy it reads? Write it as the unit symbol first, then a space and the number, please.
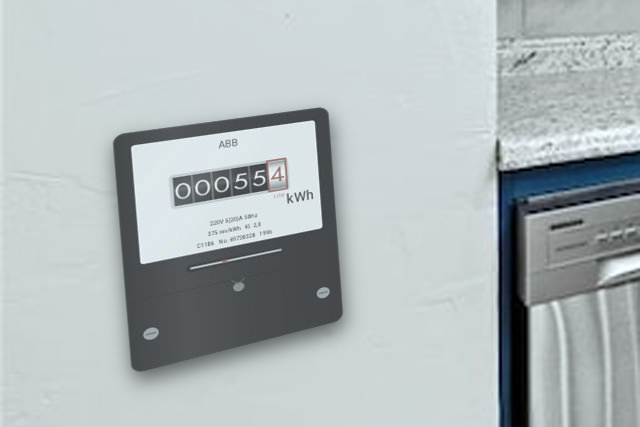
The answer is kWh 55.4
